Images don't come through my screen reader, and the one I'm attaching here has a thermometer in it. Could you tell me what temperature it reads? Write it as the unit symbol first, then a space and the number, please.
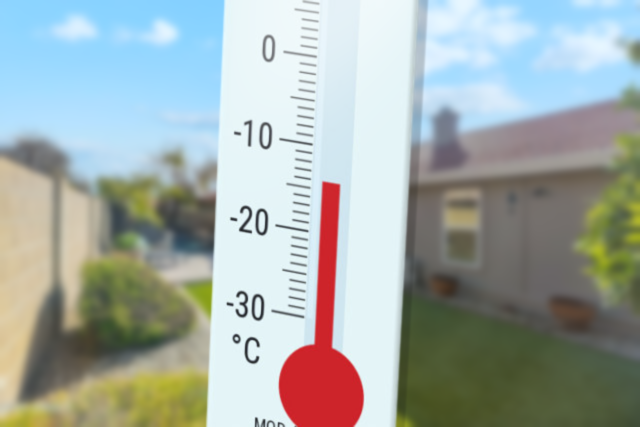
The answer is °C -14
